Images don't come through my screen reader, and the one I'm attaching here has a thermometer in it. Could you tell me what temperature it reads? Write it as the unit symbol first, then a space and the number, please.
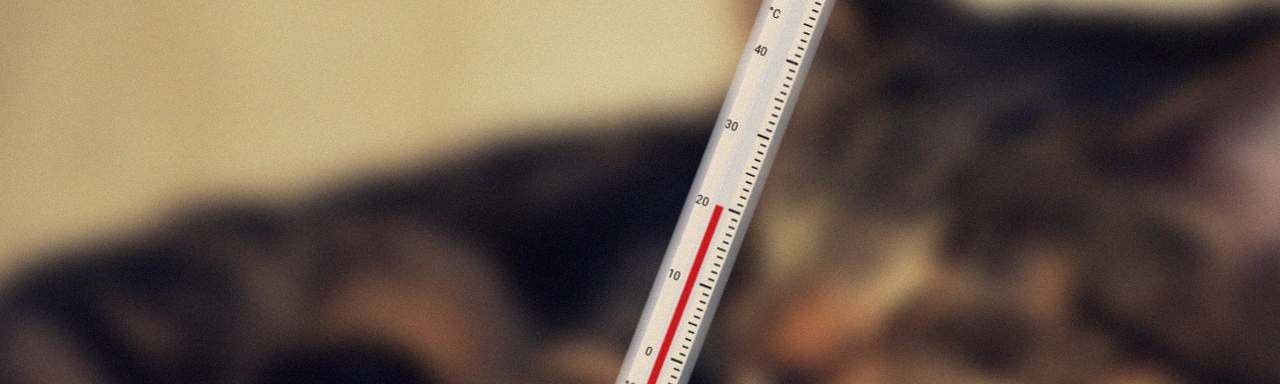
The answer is °C 20
